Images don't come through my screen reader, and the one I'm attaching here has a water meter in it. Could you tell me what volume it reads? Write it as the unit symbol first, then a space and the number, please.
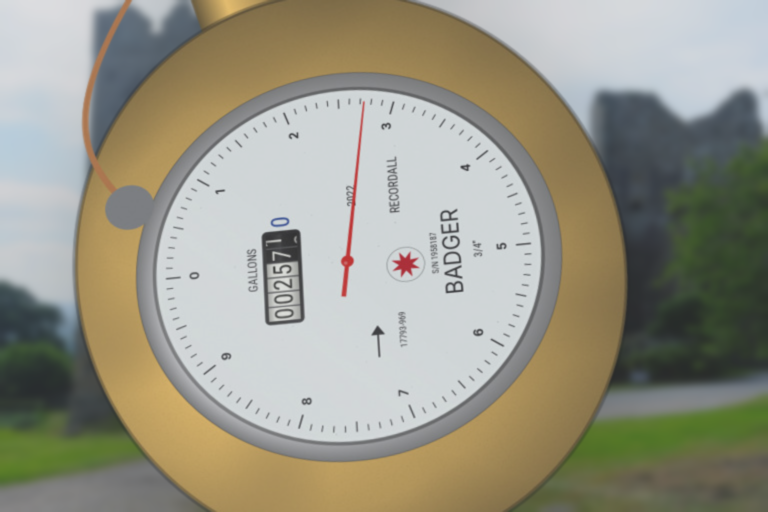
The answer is gal 25712.7
